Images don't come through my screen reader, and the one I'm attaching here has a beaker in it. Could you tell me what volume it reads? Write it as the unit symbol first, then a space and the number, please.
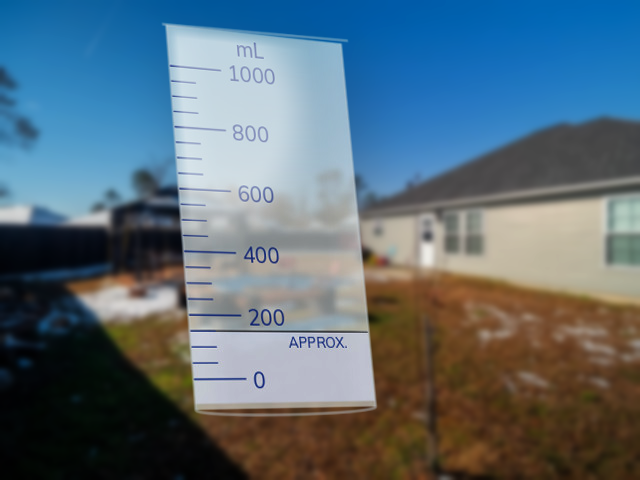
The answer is mL 150
